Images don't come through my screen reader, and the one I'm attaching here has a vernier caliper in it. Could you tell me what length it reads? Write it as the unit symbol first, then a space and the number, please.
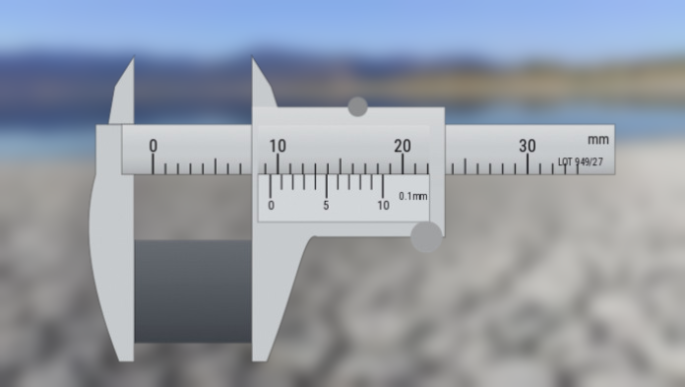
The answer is mm 9.4
